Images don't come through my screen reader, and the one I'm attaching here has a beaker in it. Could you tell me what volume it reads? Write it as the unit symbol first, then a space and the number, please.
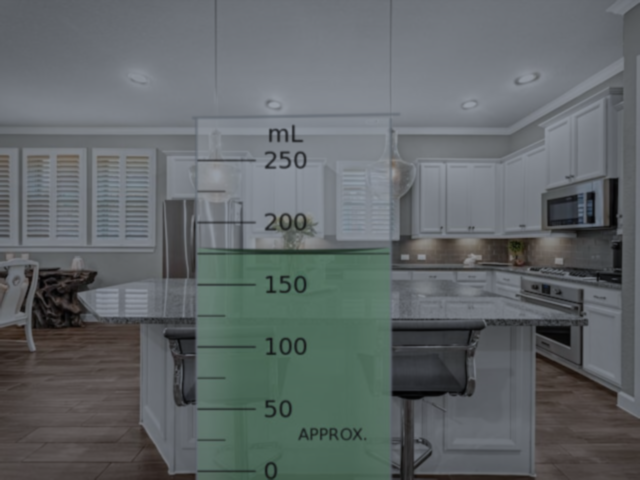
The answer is mL 175
